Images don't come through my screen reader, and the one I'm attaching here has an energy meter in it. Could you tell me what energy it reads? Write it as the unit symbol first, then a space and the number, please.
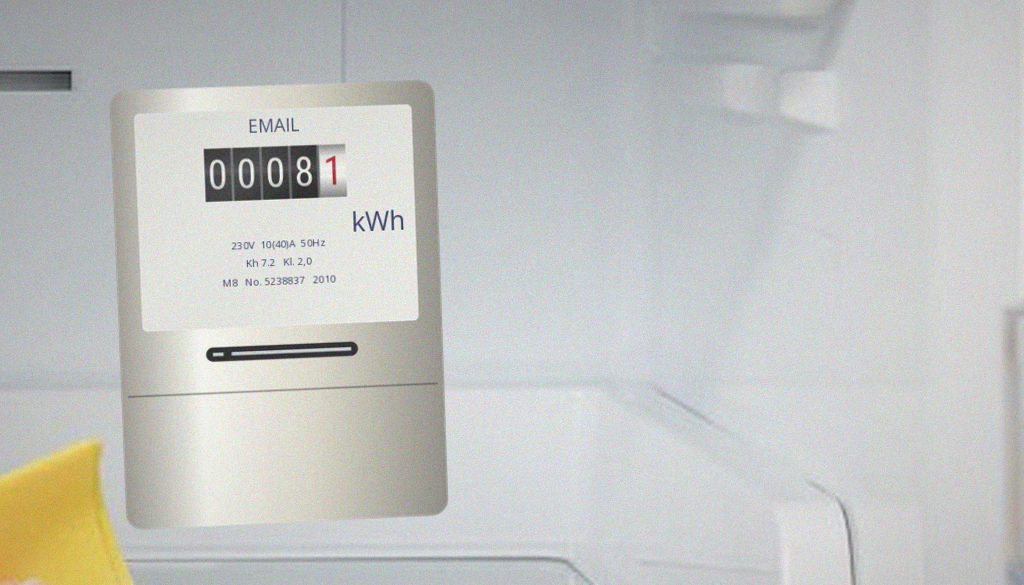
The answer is kWh 8.1
